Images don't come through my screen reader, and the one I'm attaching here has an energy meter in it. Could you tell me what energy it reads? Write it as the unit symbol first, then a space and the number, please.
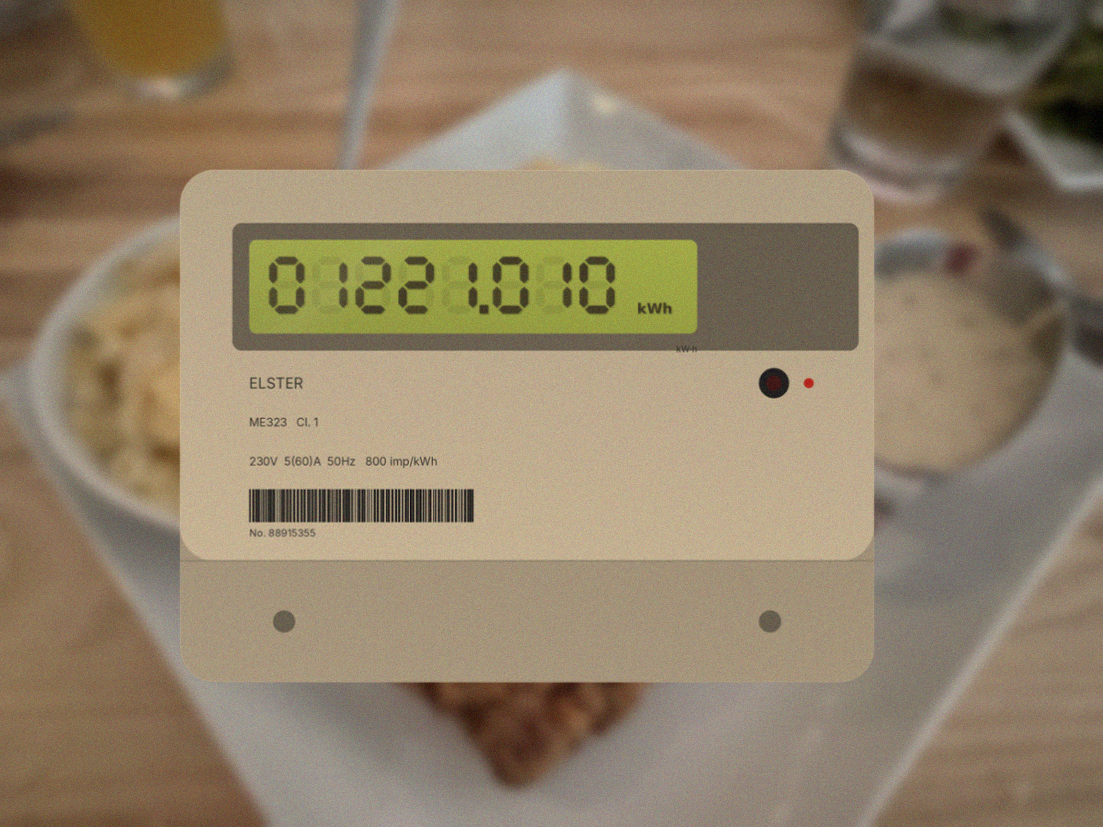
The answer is kWh 1221.010
